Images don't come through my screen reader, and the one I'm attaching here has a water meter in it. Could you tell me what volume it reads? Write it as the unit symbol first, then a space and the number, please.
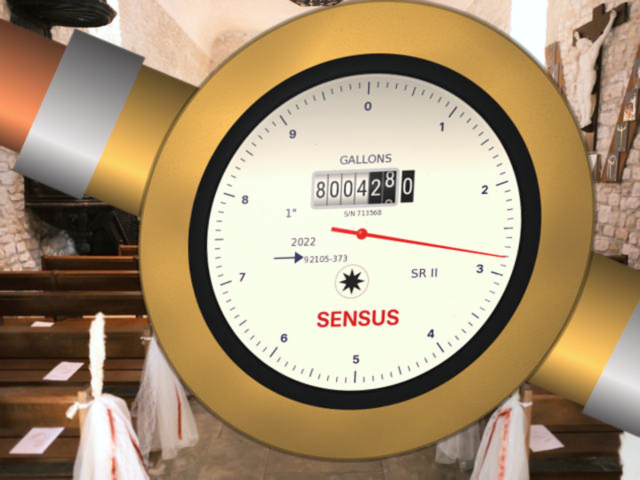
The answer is gal 8004282.8
